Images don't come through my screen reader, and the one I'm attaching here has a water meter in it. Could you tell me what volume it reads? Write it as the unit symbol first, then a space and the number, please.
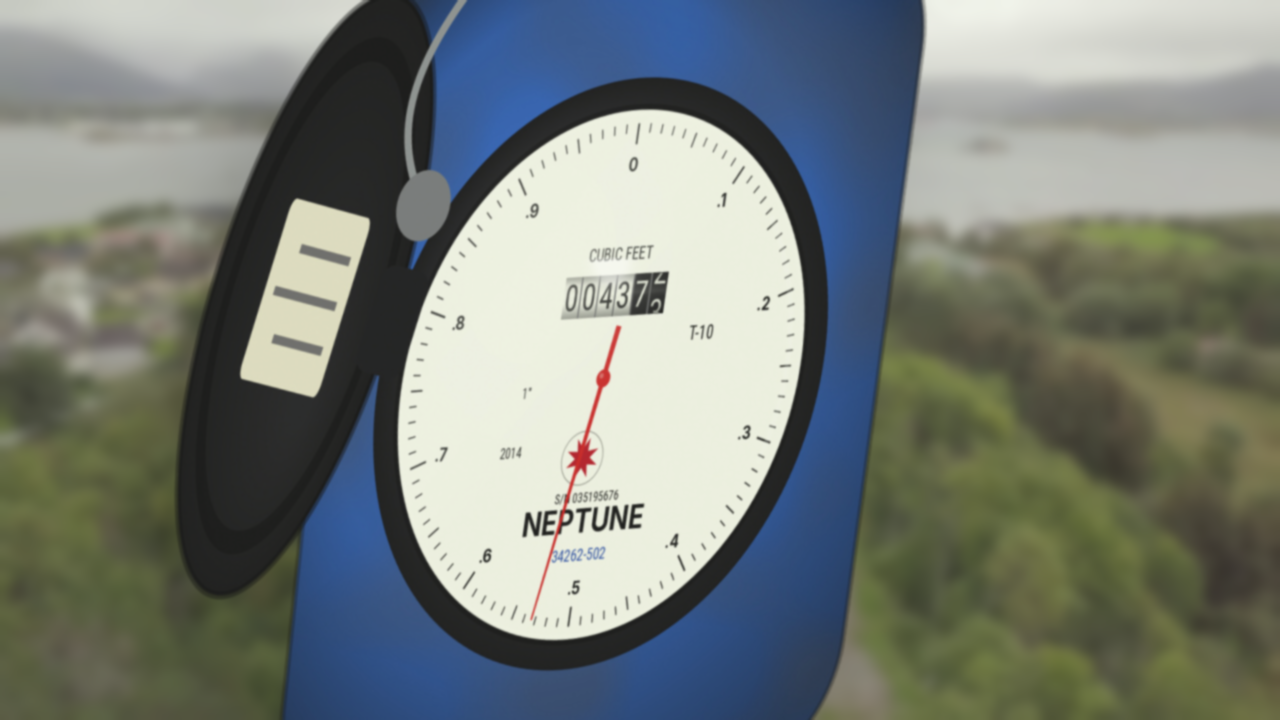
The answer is ft³ 4372.53
